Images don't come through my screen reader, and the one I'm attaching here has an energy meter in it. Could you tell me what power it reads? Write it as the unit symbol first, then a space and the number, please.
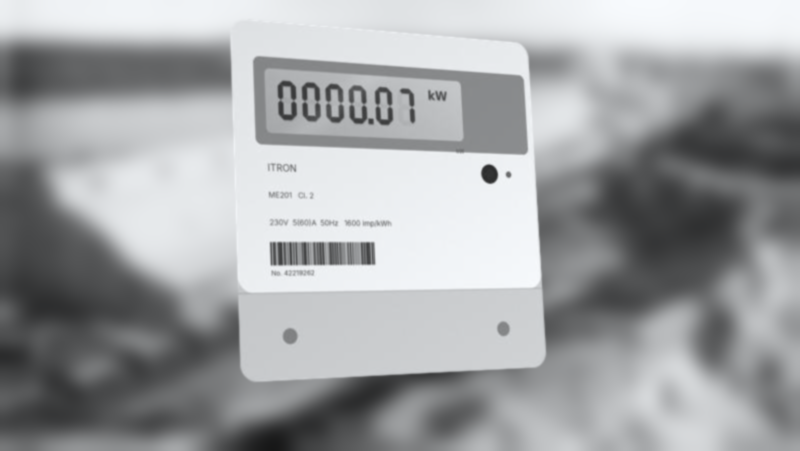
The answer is kW 0.07
